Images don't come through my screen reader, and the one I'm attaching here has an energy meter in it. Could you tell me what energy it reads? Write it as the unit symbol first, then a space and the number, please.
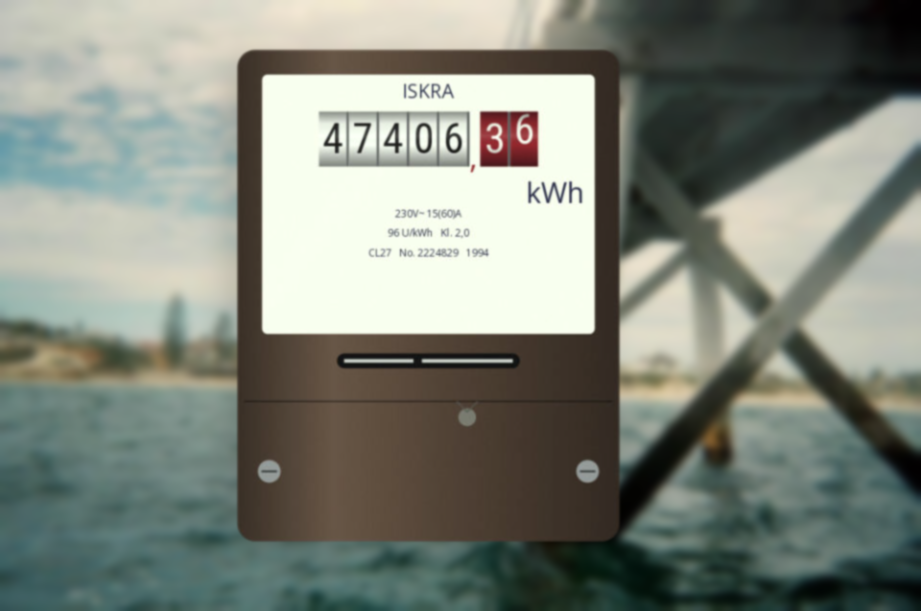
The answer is kWh 47406.36
